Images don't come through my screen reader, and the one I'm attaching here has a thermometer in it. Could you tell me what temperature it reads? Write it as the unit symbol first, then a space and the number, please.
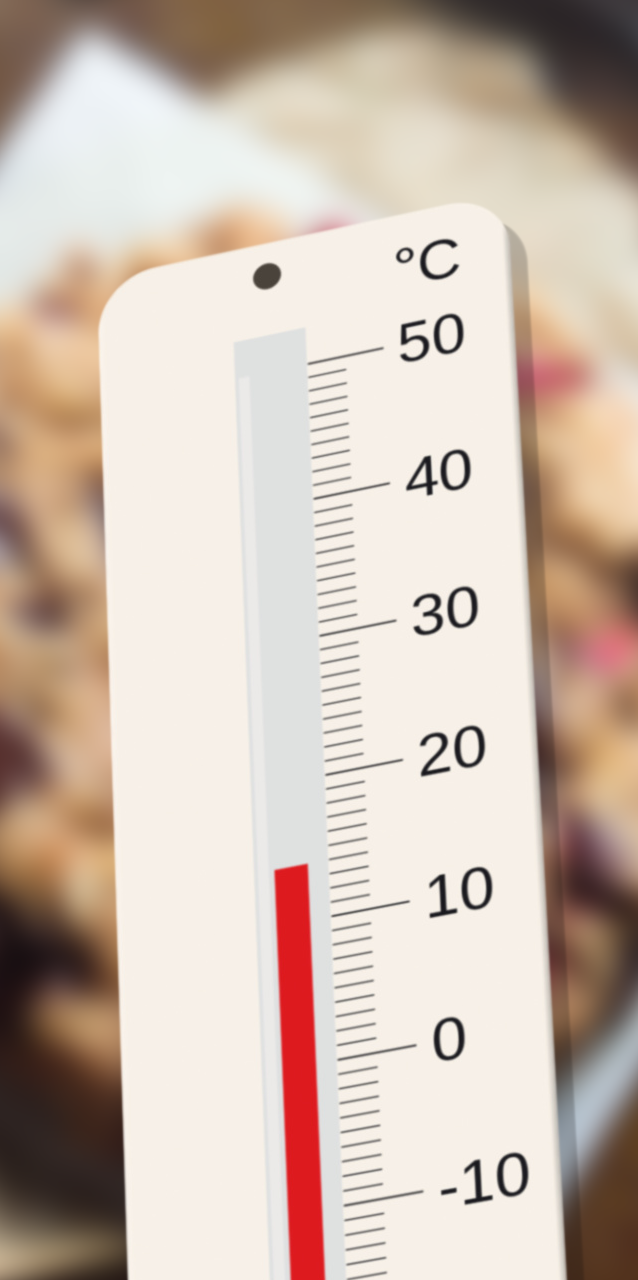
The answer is °C 14
